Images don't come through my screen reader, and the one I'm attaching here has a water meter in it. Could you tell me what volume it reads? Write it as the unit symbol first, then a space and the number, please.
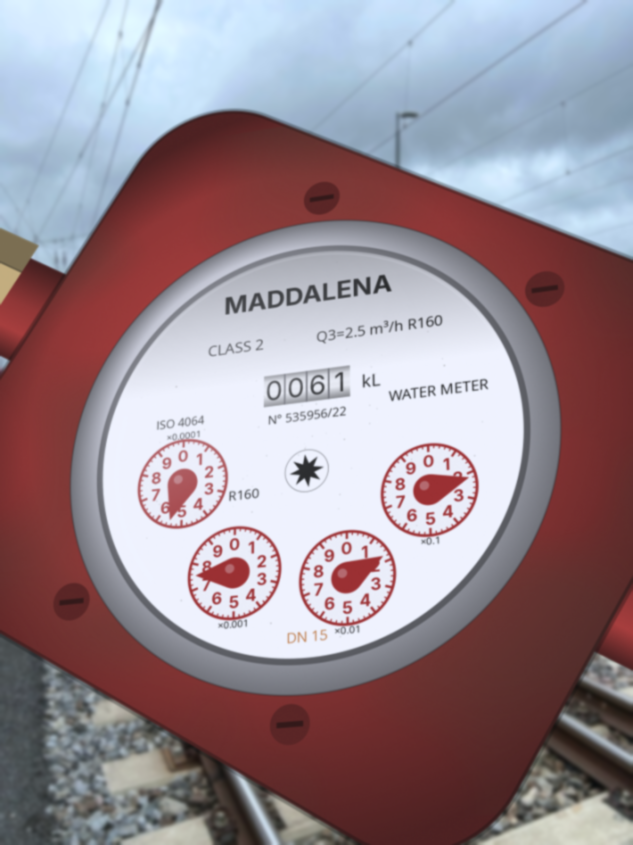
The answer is kL 61.2175
